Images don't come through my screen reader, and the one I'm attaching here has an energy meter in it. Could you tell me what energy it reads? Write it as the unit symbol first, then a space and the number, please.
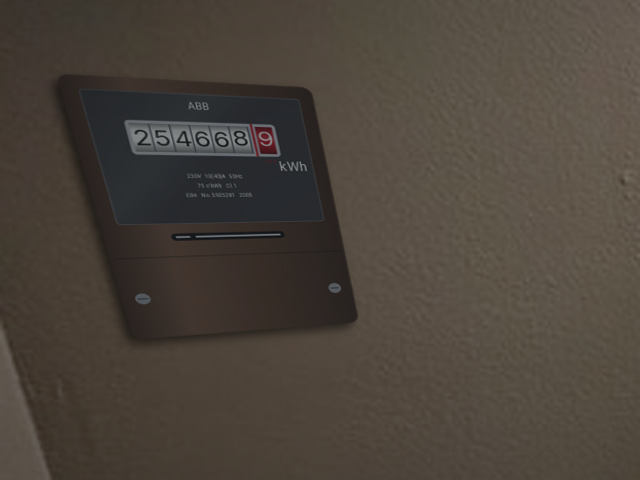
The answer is kWh 254668.9
